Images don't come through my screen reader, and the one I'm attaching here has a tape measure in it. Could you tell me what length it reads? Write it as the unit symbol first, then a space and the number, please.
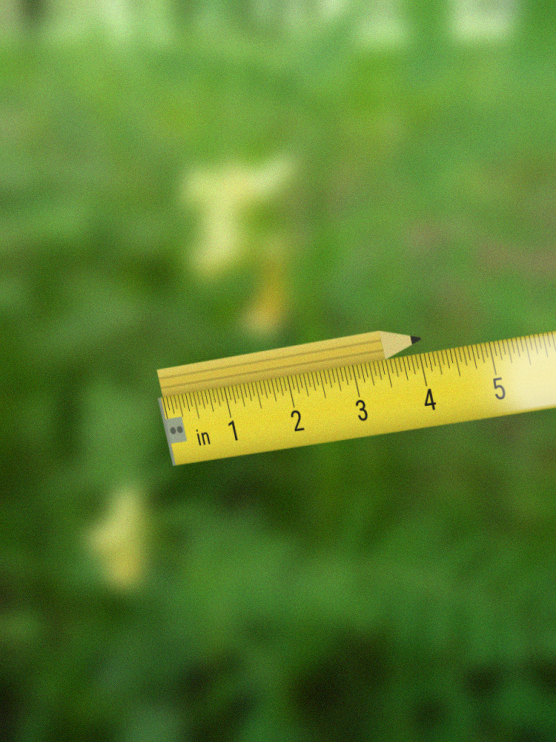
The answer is in 4.0625
